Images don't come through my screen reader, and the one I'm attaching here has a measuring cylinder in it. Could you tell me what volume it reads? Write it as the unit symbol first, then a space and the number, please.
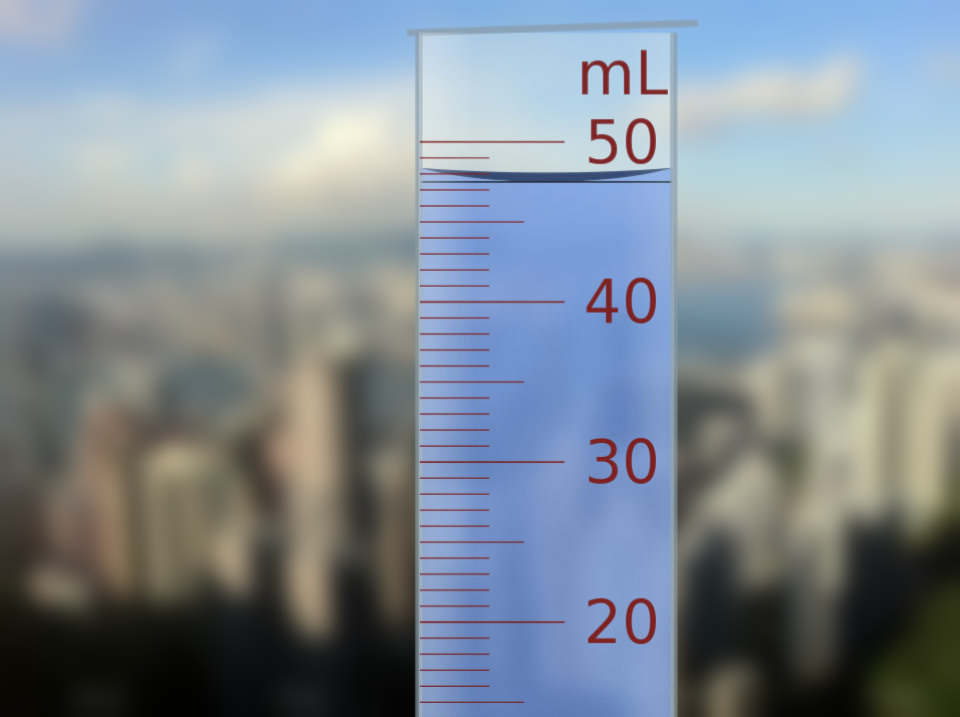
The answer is mL 47.5
